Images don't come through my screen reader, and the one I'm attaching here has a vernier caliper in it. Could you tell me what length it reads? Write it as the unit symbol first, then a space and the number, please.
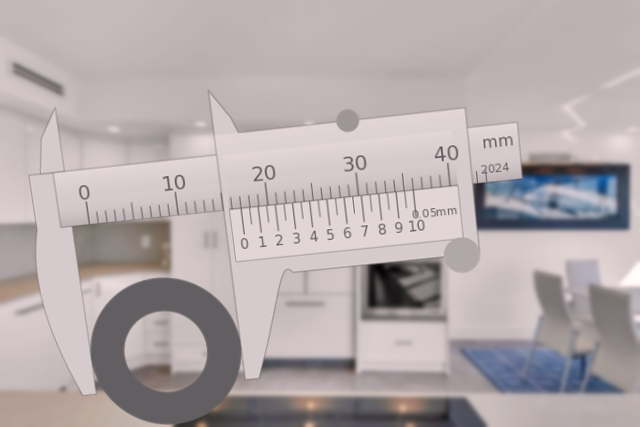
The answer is mm 17.0
